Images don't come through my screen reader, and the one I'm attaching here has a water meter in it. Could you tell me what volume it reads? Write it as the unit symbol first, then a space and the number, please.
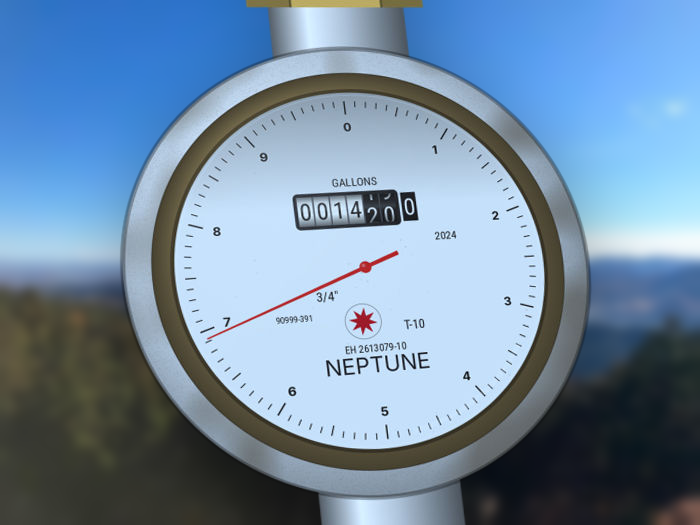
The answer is gal 14196.9
